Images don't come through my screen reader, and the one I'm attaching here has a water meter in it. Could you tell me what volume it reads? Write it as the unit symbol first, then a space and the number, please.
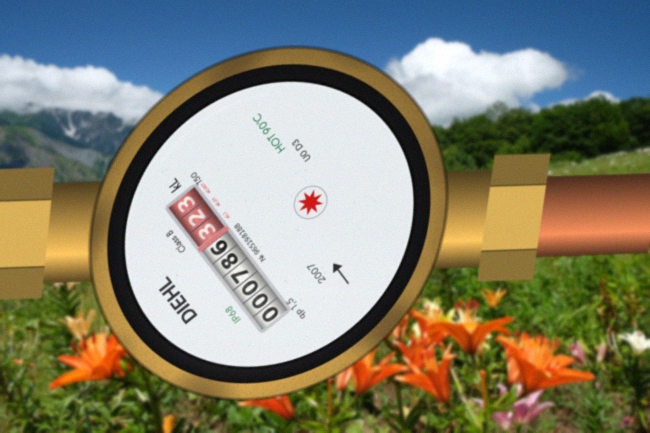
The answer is kL 786.323
